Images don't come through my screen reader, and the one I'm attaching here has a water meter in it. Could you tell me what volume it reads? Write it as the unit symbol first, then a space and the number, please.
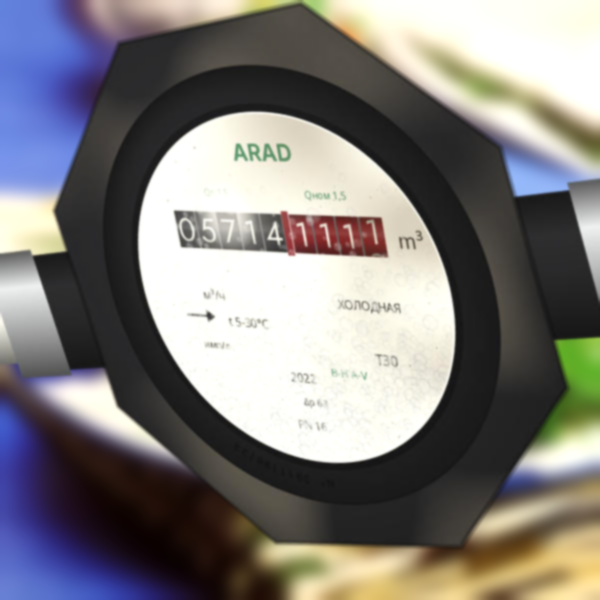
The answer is m³ 5714.1111
